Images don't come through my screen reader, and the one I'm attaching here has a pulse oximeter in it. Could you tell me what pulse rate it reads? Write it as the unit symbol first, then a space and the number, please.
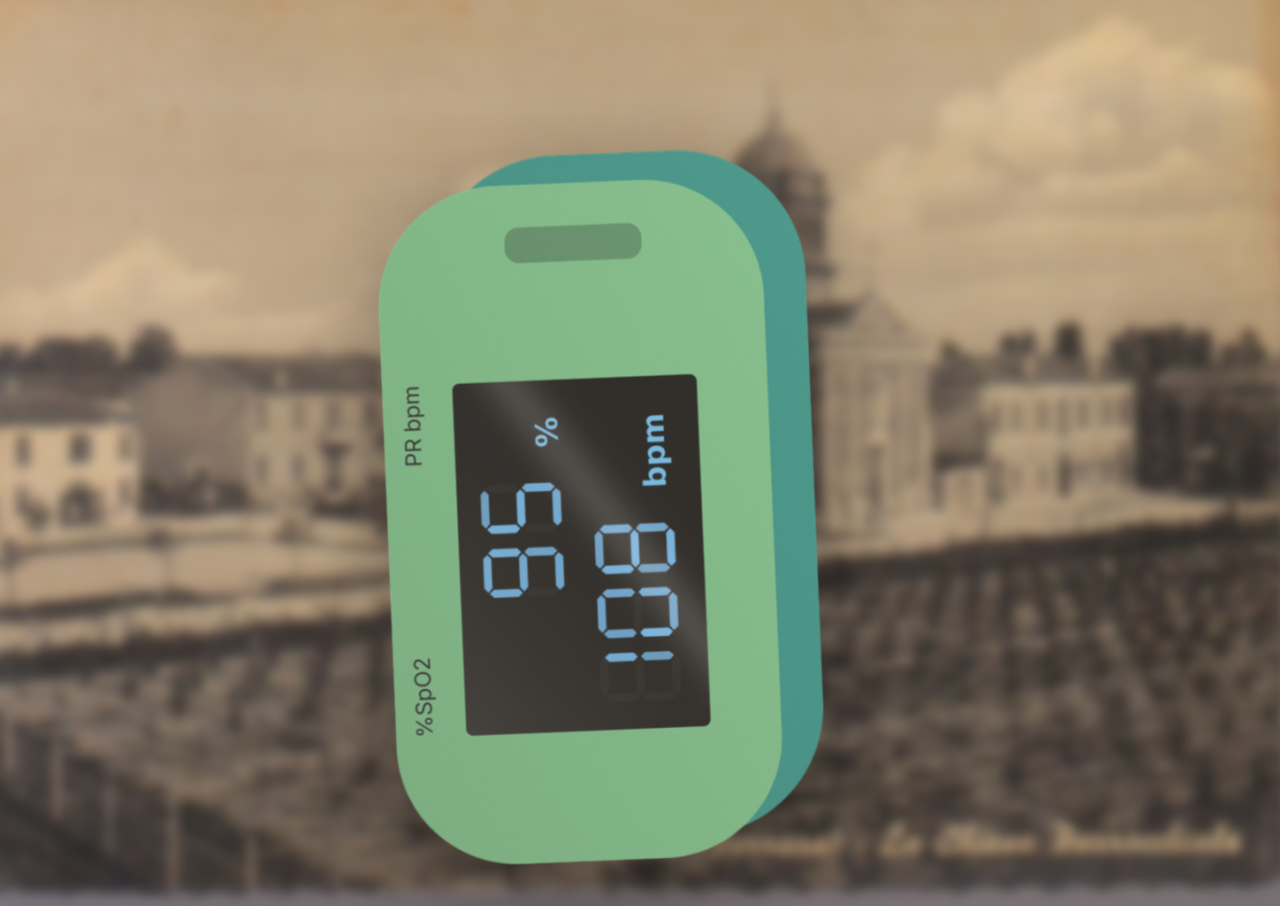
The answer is bpm 108
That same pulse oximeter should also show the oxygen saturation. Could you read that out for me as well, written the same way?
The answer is % 95
